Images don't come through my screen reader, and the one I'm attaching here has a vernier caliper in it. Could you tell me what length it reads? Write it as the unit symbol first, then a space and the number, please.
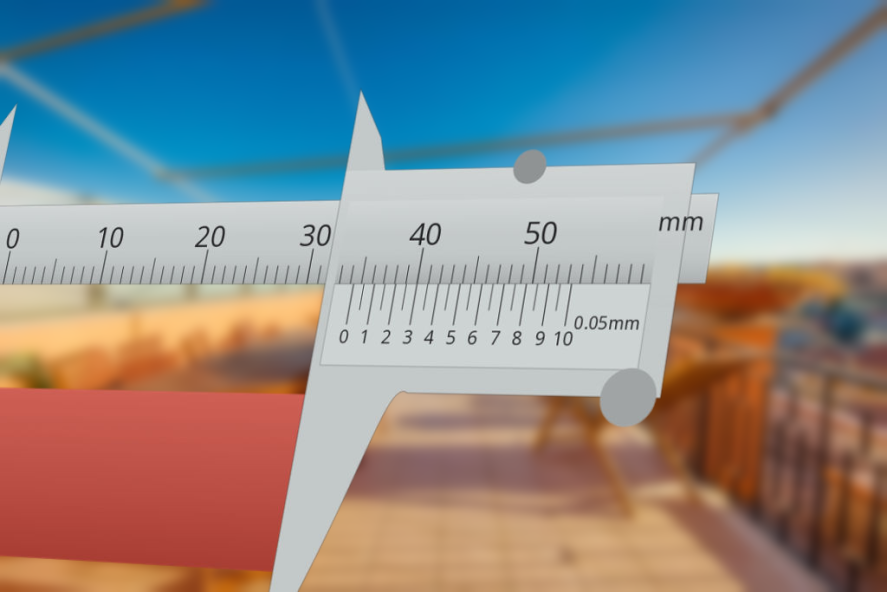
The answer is mm 34.3
